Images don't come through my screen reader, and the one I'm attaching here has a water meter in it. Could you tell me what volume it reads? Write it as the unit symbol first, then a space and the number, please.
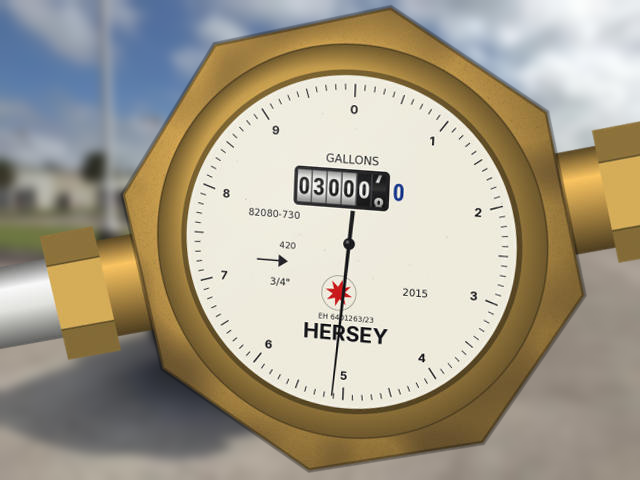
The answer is gal 300075.1
